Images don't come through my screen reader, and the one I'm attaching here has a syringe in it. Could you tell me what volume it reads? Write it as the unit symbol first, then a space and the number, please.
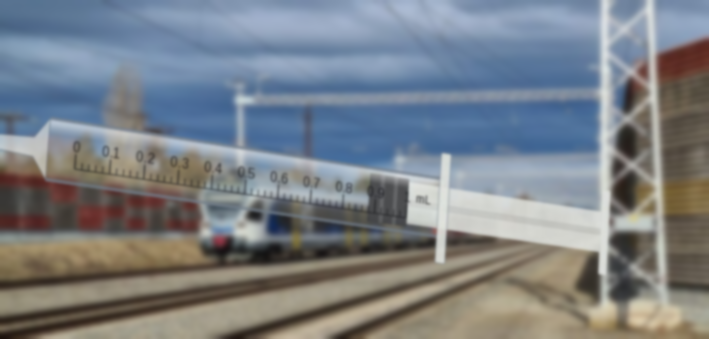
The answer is mL 0.88
